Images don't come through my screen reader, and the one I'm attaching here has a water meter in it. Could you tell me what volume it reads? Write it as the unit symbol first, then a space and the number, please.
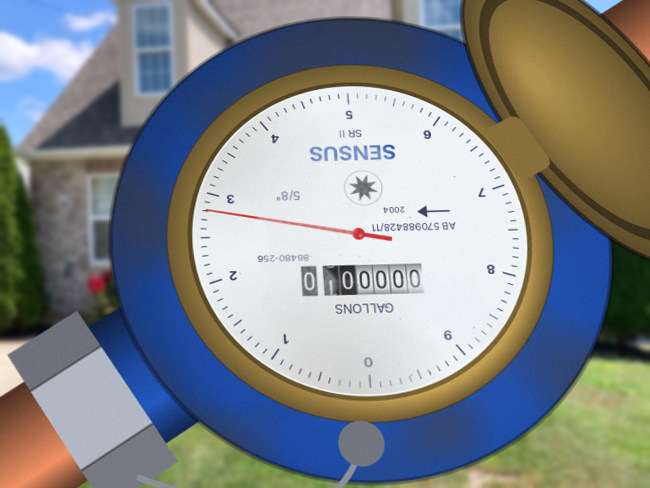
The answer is gal 12.8
